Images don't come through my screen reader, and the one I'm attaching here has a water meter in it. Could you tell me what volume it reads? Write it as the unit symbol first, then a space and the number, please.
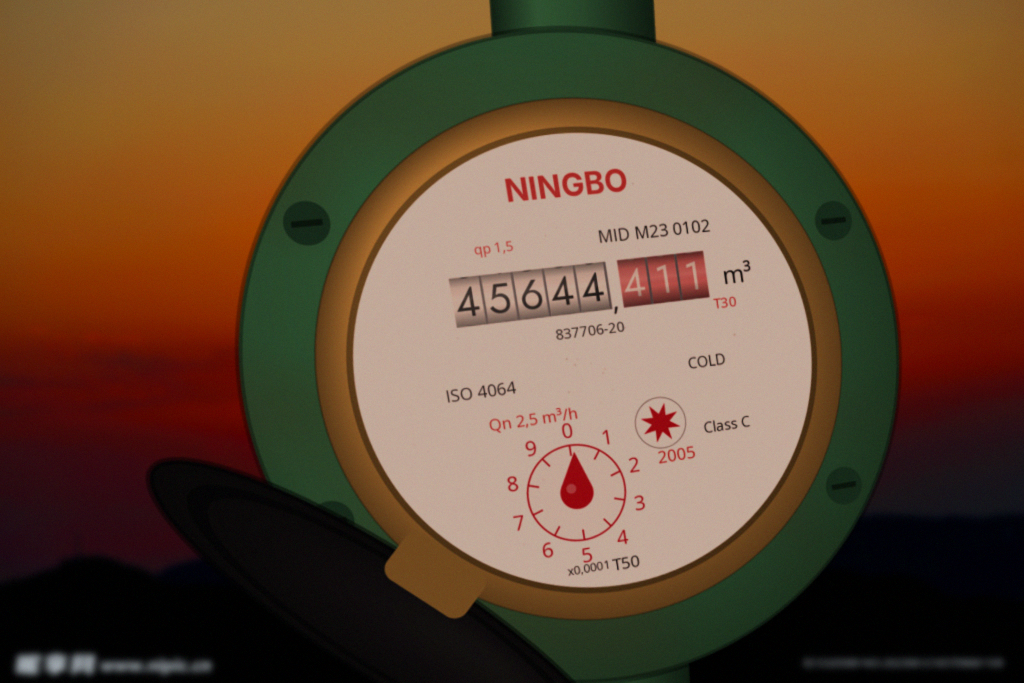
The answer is m³ 45644.4110
